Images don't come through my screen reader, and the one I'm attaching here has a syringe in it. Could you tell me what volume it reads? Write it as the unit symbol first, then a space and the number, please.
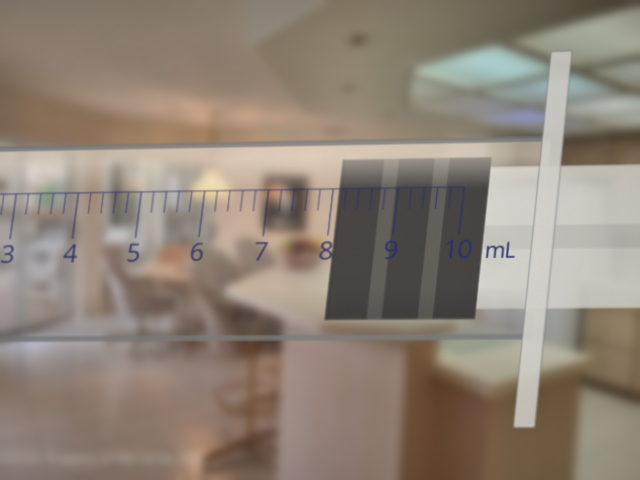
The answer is mL 8.1
